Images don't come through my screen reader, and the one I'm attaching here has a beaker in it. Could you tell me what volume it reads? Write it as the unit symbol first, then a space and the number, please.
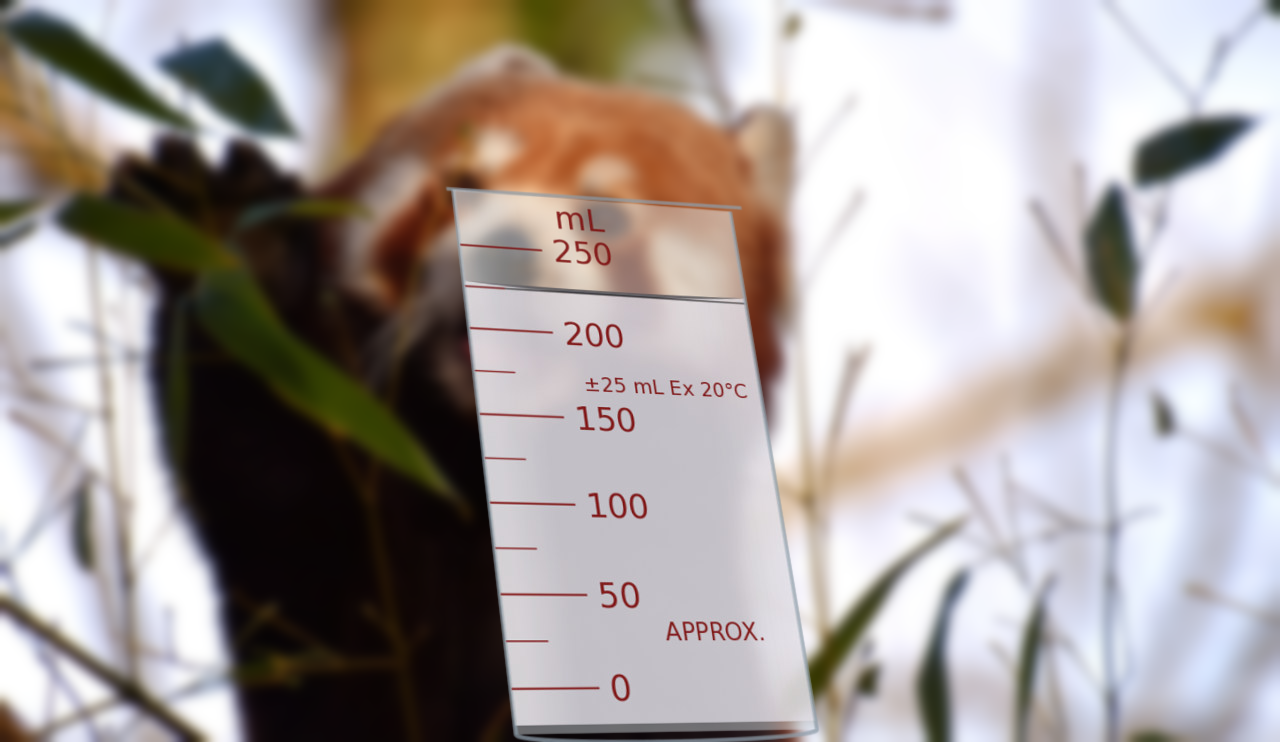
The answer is mL 225
